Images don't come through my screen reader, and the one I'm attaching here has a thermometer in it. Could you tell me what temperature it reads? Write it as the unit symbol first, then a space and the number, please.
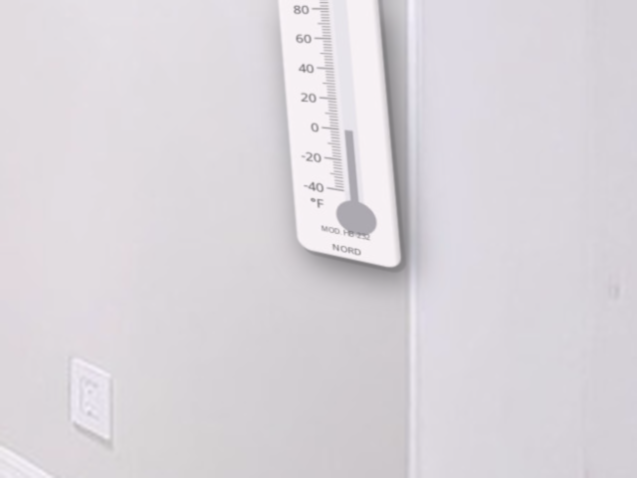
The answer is °F 0
